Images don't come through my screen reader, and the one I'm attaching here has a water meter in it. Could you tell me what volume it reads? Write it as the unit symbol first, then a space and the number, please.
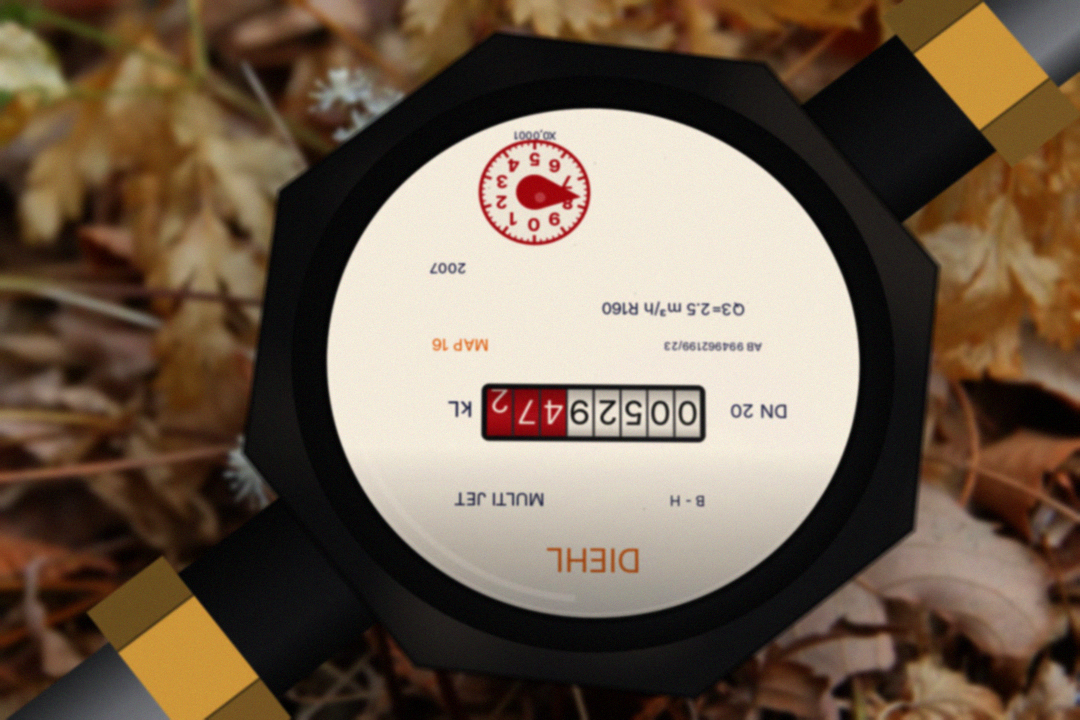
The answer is kL 529.4717
